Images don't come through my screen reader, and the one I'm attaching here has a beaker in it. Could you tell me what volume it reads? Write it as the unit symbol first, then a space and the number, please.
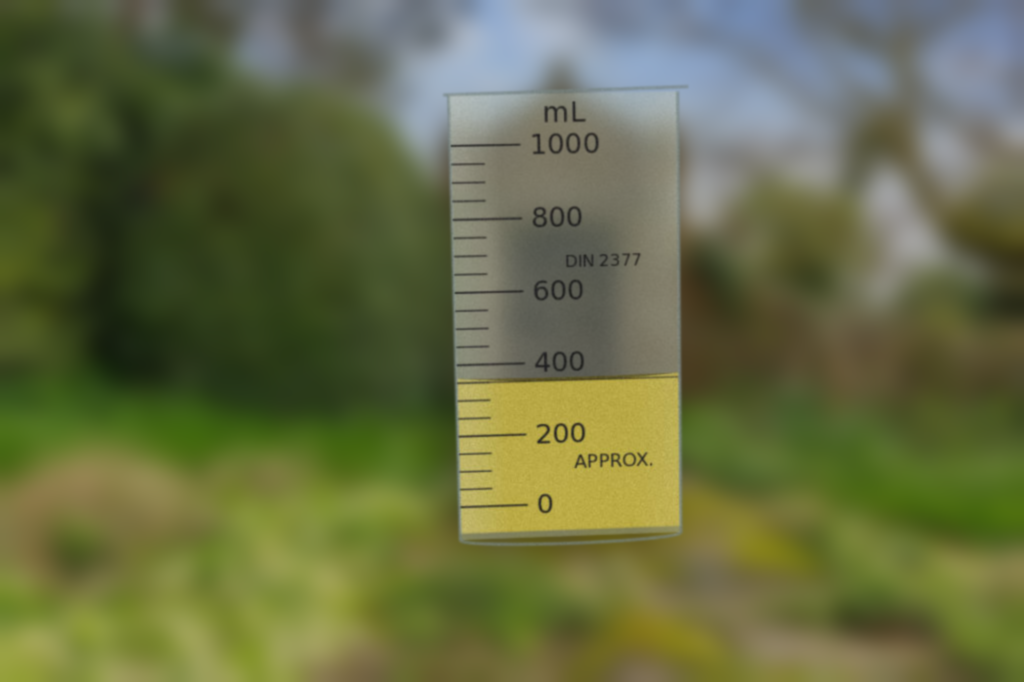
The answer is mL 350
